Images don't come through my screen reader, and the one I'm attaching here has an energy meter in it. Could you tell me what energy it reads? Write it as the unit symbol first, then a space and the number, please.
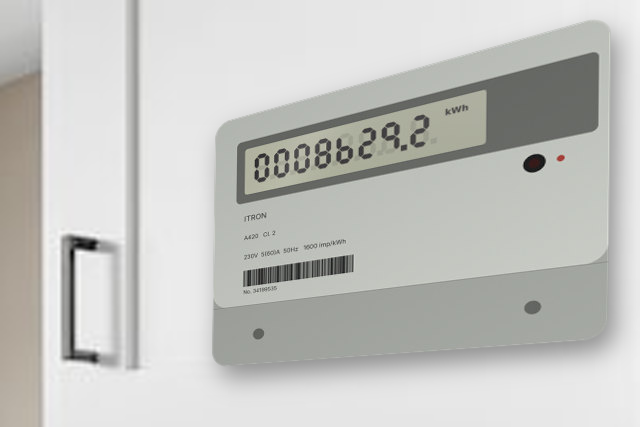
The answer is kWh 8629.2
